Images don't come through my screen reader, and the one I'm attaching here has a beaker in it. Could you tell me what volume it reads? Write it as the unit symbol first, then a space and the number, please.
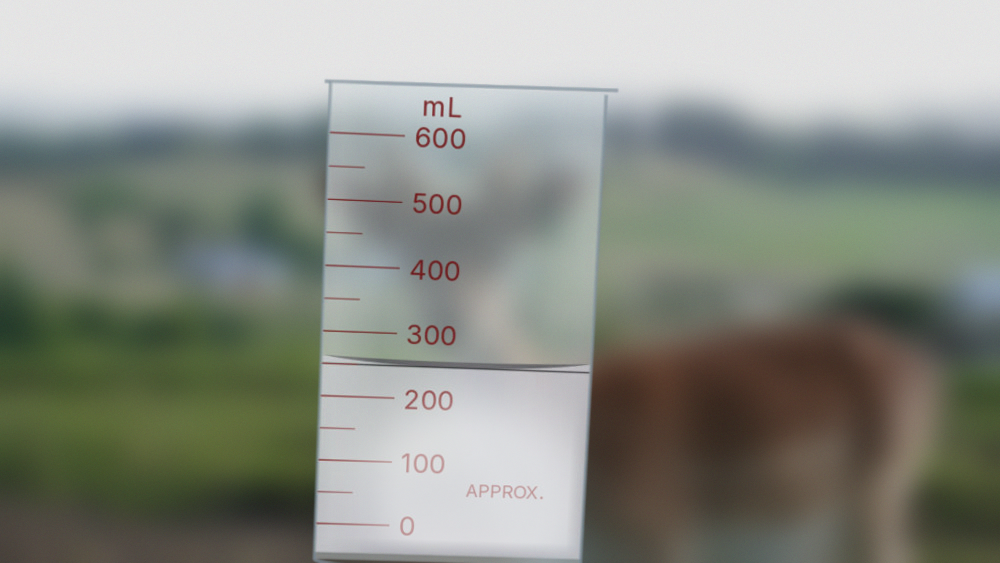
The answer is mL 250
